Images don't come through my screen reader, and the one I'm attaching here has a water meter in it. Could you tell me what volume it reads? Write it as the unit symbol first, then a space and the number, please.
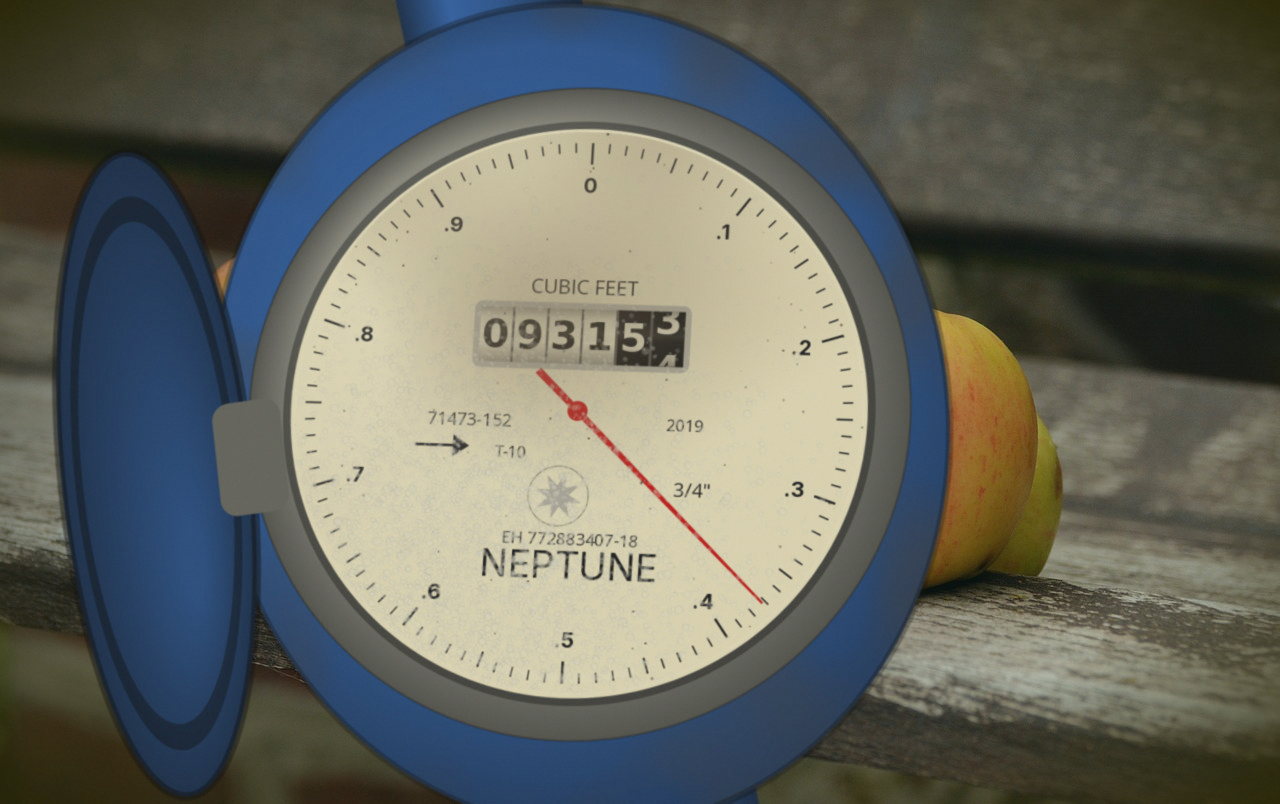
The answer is ft³ 93153.37
